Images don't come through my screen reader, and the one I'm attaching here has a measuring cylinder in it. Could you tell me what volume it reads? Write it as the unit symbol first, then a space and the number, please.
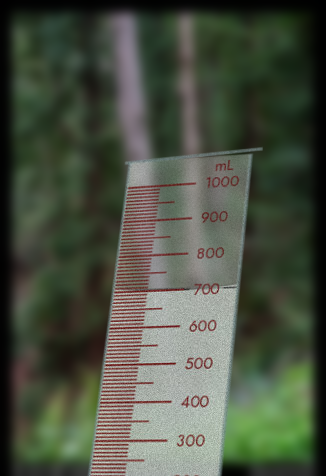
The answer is mL 700
